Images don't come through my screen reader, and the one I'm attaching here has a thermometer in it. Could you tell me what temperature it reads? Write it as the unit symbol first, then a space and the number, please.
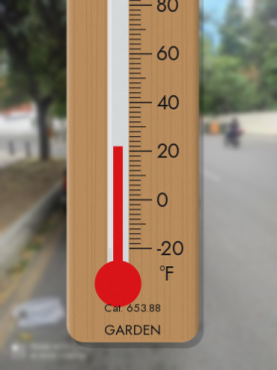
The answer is °F 22
